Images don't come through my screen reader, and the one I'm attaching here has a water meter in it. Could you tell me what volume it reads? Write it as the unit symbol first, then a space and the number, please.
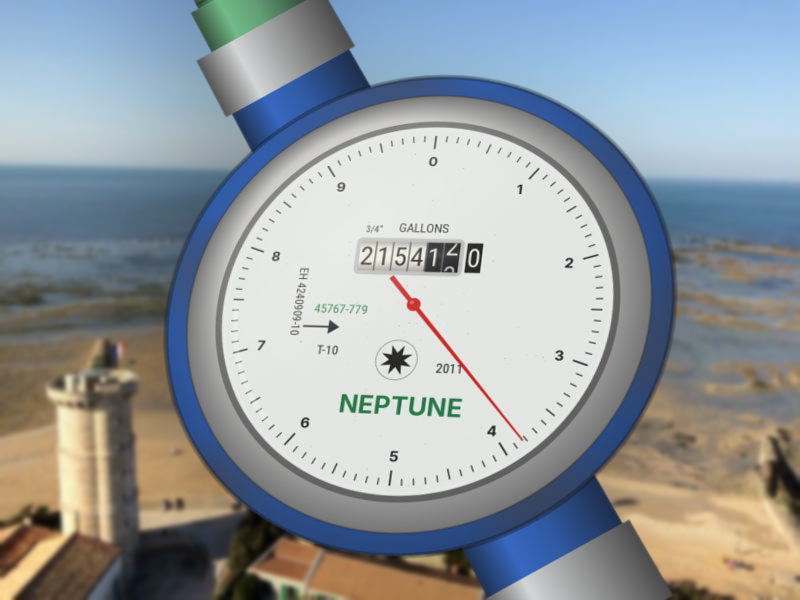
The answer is gal 2154123.8
